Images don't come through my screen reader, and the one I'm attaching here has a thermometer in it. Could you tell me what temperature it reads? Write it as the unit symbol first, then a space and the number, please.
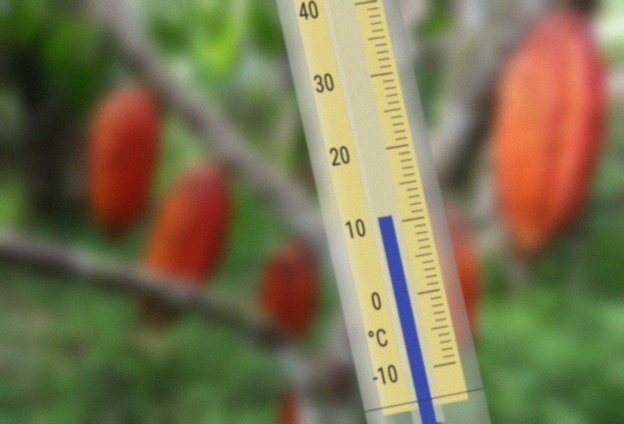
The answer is °C 11
